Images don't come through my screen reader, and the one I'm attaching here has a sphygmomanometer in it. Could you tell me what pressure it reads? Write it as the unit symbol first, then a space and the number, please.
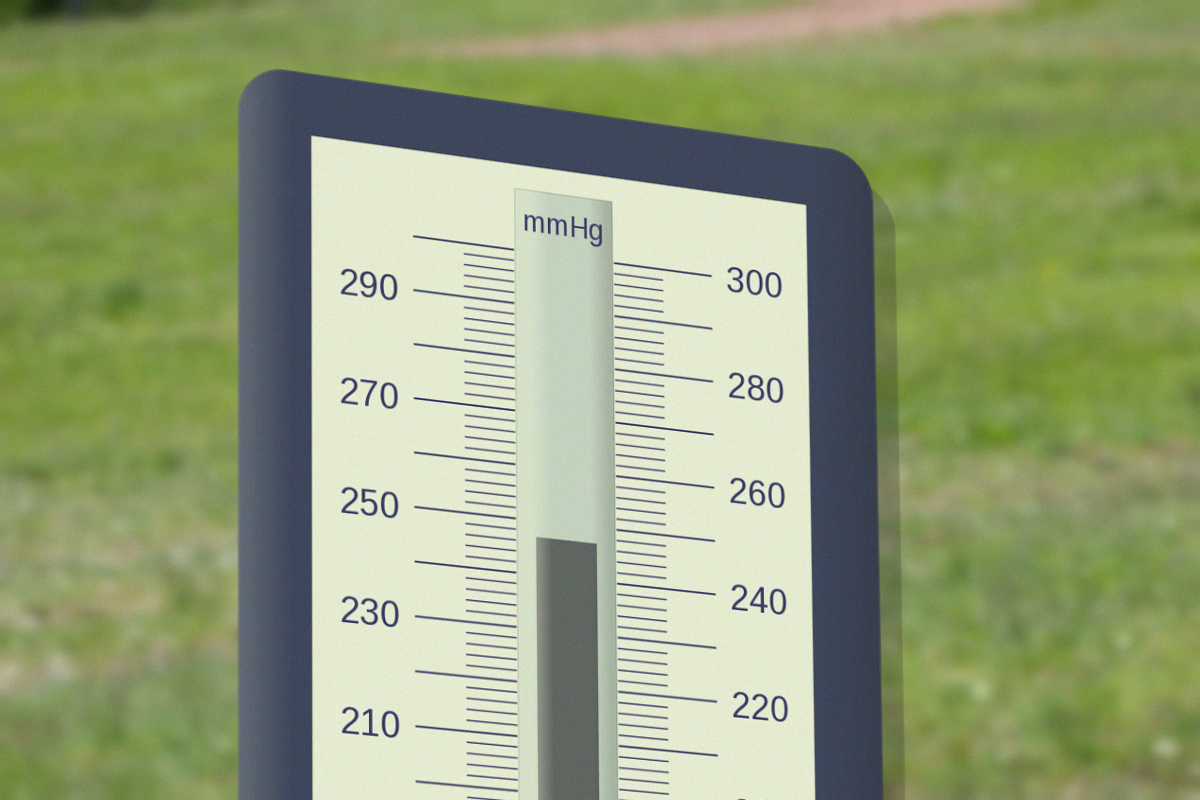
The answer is mmHg 247
